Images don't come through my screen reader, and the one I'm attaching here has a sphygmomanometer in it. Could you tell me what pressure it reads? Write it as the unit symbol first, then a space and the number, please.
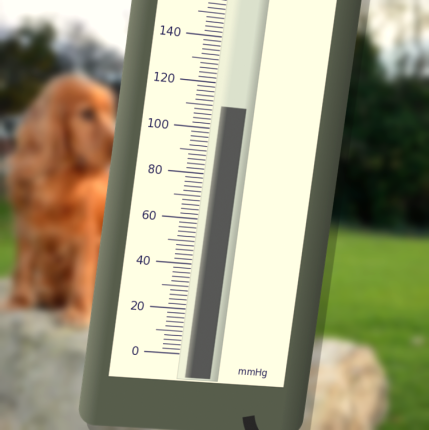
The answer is mmHg 110
